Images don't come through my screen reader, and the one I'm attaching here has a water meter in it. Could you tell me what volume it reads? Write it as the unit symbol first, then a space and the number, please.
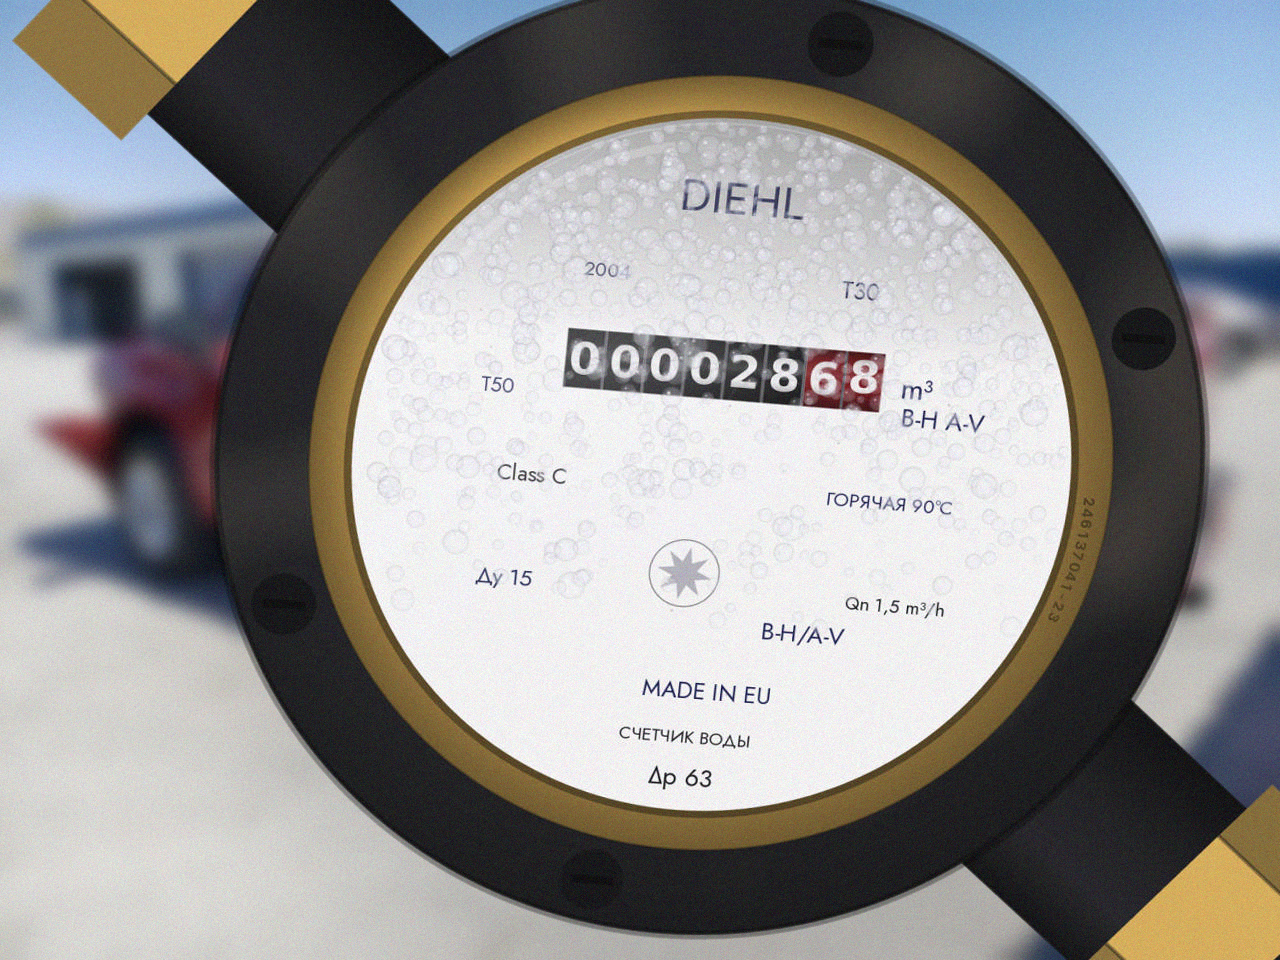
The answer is m³ 28.68
